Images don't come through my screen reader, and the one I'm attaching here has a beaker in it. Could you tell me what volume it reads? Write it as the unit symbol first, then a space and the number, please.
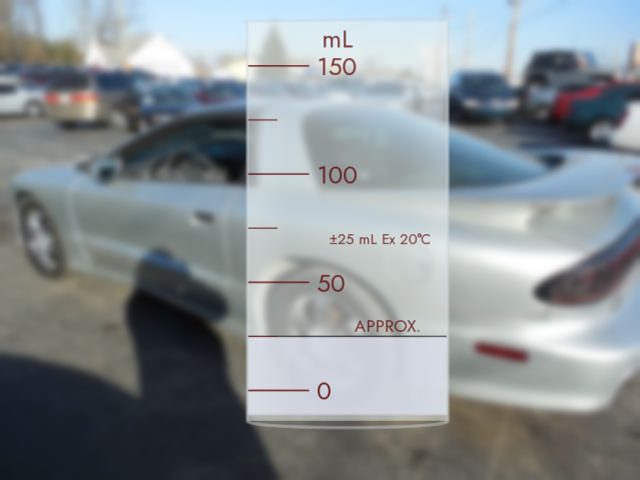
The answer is mL 25
